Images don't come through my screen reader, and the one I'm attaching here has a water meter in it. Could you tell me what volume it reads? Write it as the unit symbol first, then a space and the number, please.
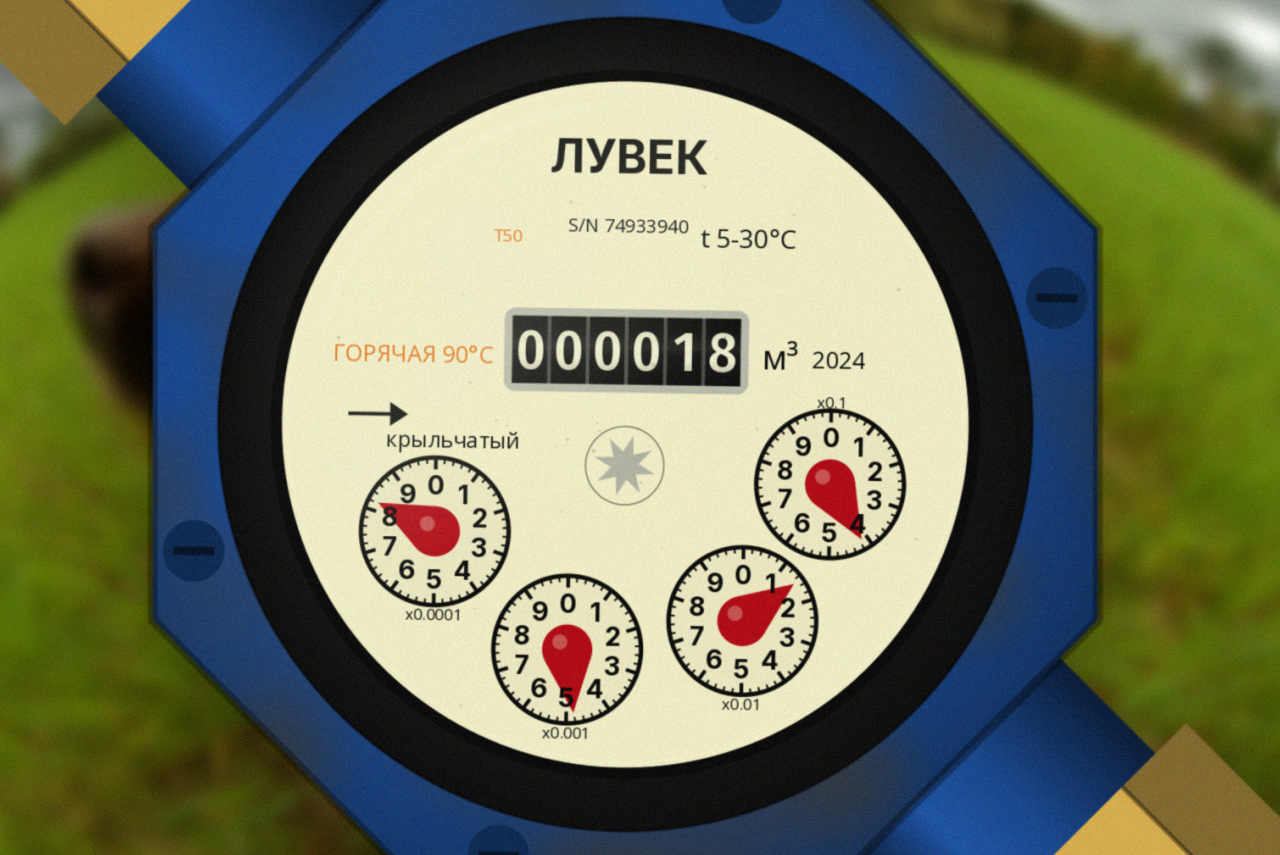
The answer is m³ 18.4148
